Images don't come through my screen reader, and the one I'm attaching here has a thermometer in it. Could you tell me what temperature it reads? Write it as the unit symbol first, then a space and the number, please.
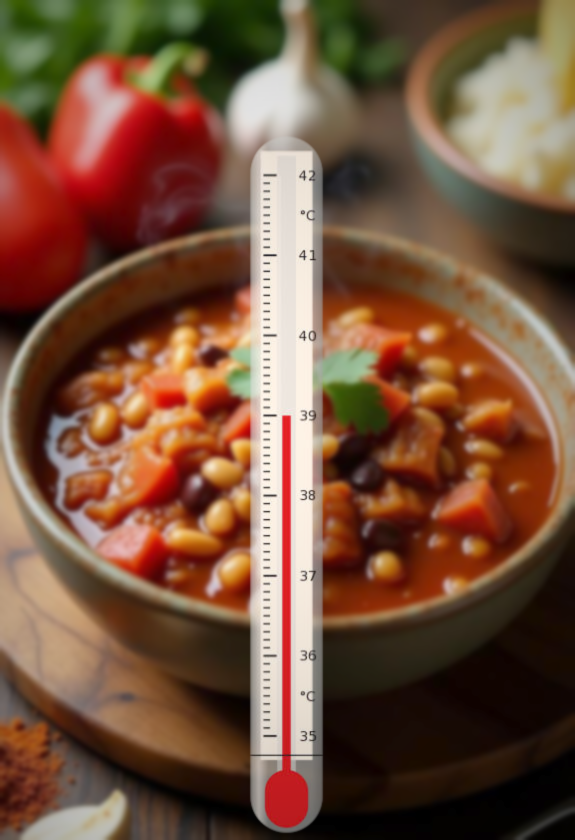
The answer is °C 39
